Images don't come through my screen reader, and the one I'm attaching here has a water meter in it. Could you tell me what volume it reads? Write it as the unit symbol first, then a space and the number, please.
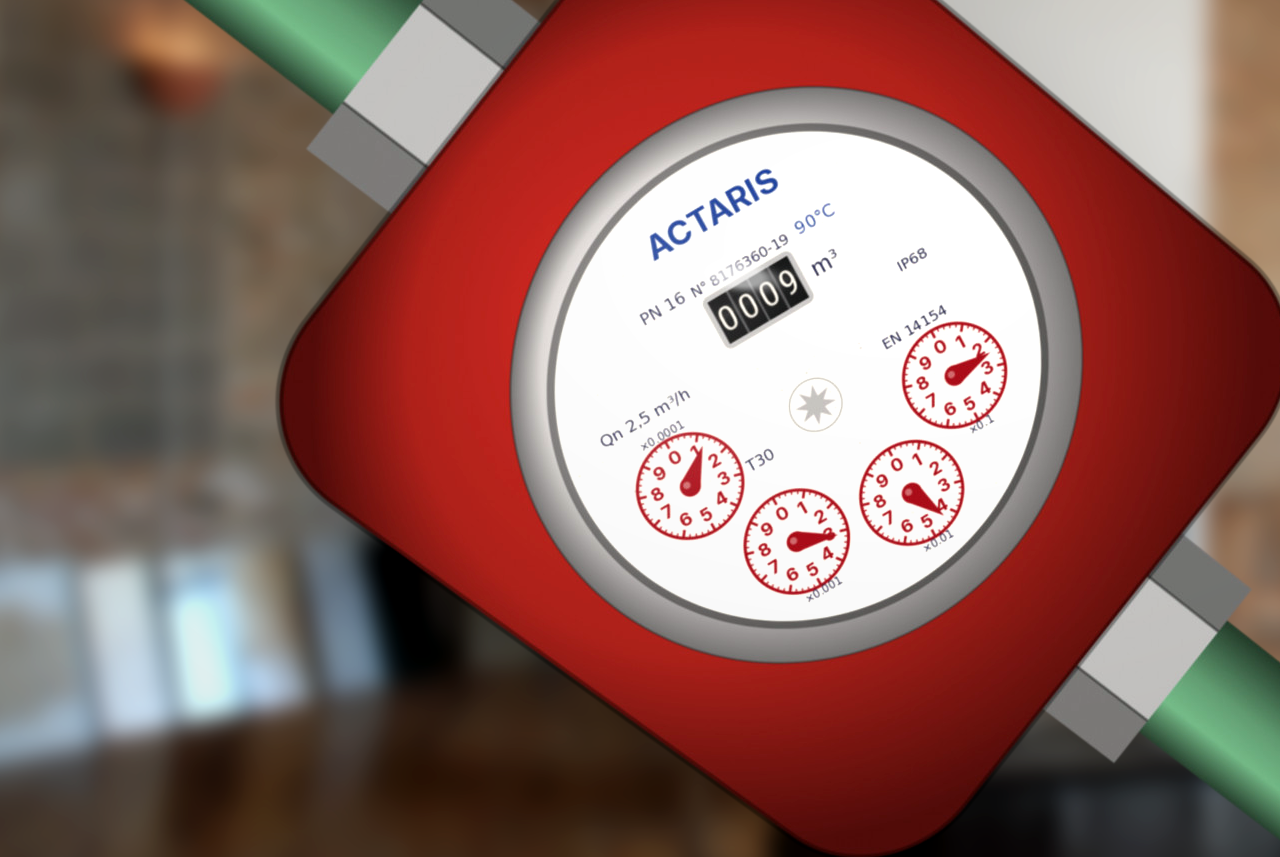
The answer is m³ 9.2431
